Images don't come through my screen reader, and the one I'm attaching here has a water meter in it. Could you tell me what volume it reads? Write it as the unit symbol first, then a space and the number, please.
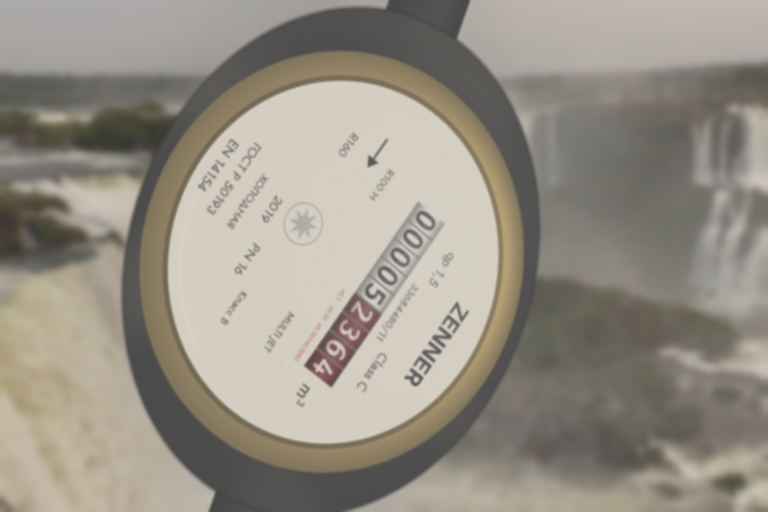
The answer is m³ 5.2364
